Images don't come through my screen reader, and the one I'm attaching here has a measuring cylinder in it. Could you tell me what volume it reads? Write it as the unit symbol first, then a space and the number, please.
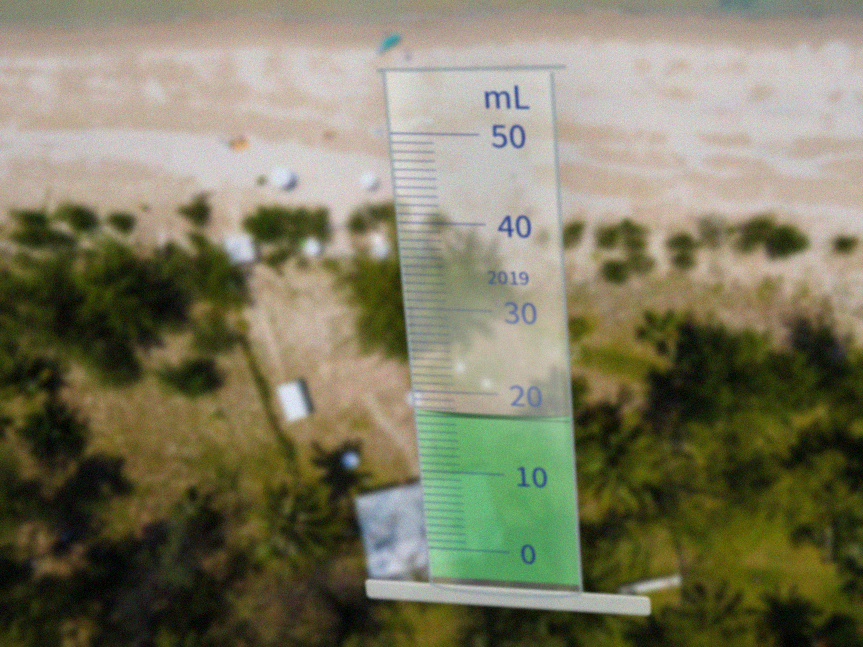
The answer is mL 17
